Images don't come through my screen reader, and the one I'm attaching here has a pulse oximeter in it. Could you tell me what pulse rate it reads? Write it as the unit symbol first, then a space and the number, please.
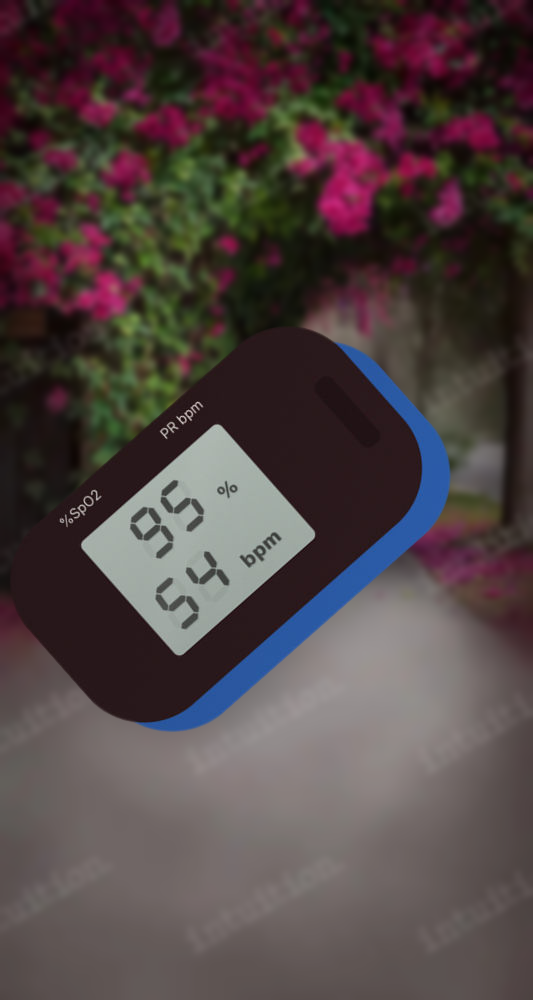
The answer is bpm 54
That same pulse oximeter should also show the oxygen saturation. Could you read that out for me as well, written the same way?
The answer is % 95
